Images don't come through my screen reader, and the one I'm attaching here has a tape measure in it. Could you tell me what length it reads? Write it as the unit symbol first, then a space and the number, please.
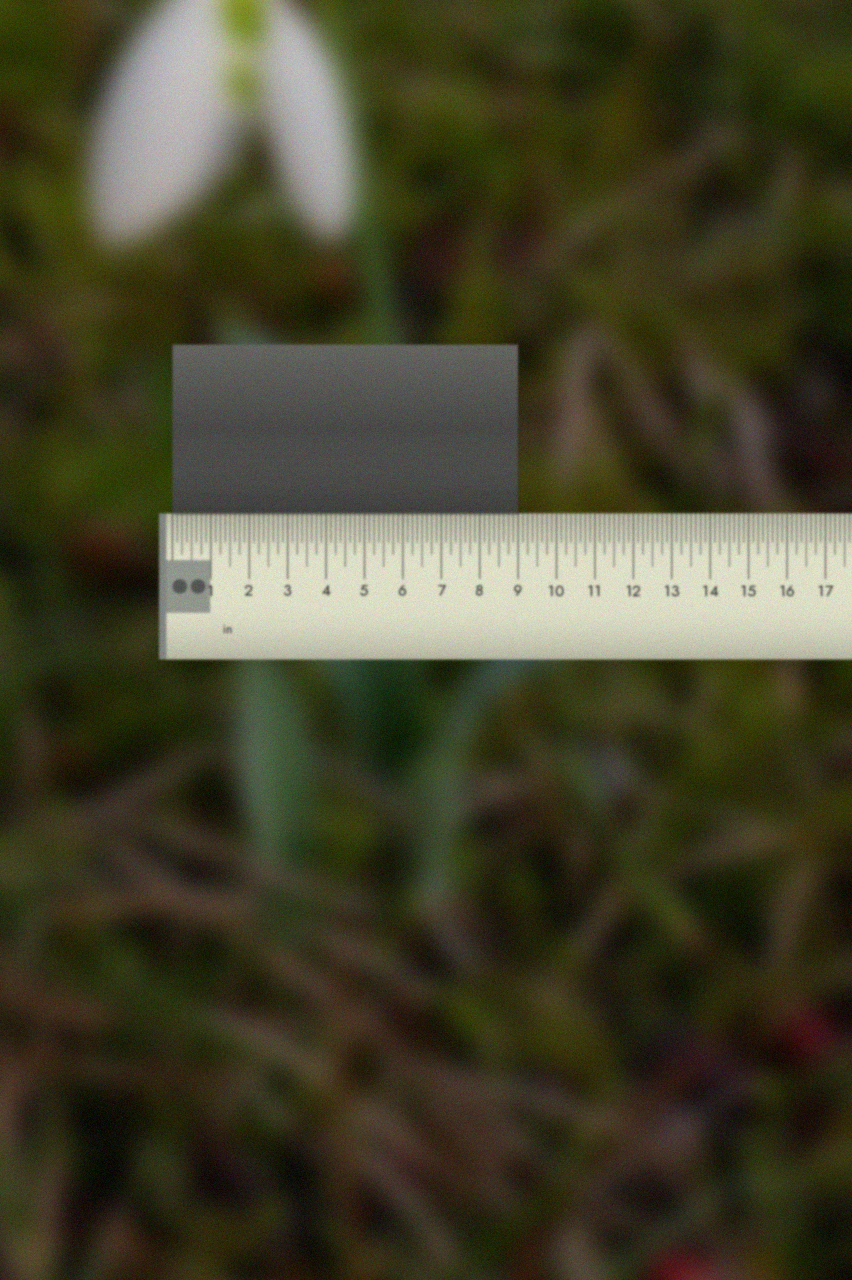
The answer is in 9
